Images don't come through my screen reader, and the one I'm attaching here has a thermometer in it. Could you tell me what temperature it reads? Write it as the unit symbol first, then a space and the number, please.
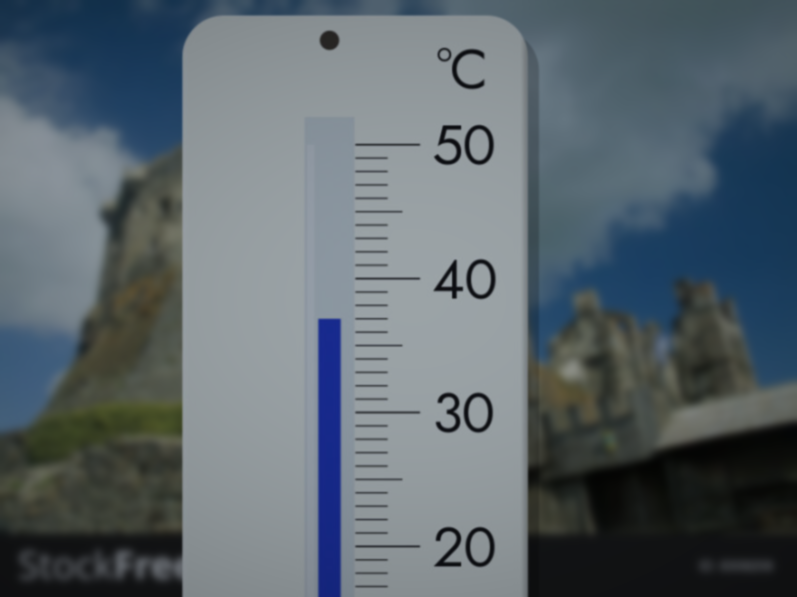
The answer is °C 37
